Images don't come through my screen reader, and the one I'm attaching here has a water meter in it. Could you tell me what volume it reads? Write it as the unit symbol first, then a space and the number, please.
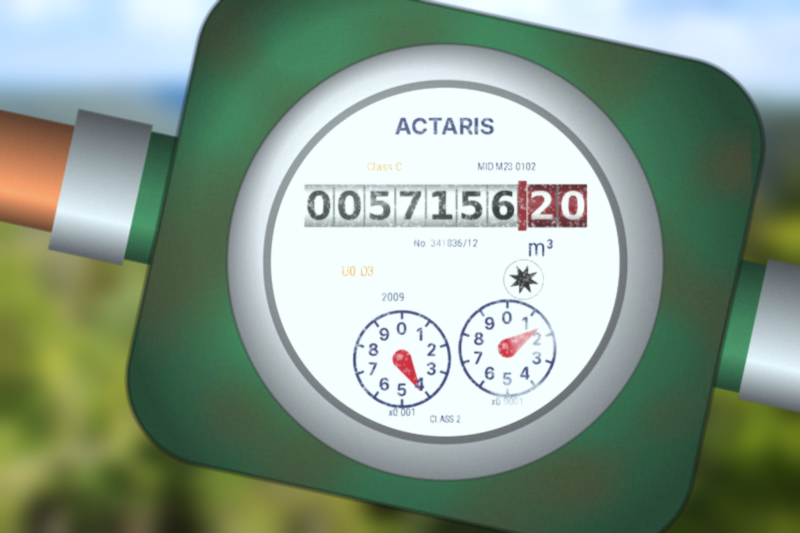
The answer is m³ 57156.2041
